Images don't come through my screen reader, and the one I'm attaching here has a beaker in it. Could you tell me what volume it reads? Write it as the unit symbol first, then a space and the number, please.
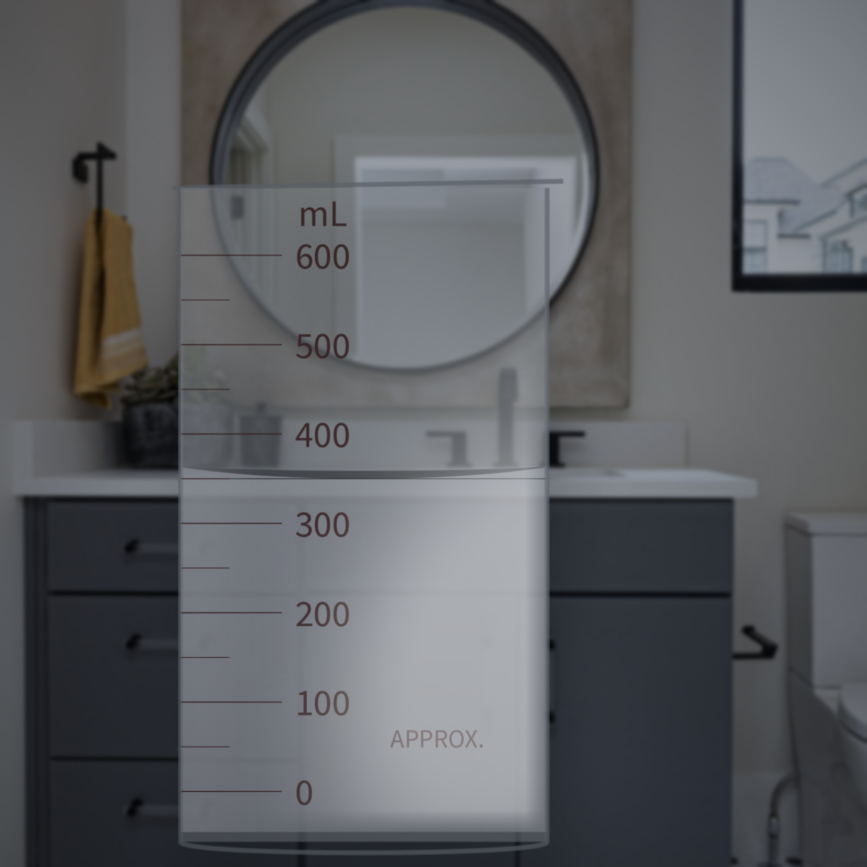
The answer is mL 350
